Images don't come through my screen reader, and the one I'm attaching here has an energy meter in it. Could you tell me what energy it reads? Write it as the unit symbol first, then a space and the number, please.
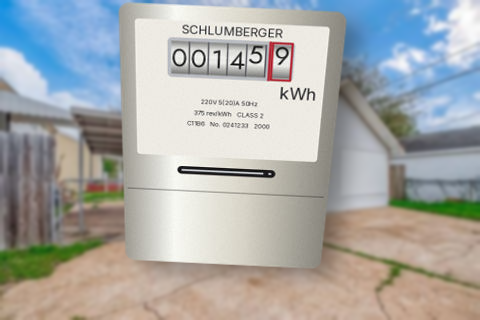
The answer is kWh 145.9
